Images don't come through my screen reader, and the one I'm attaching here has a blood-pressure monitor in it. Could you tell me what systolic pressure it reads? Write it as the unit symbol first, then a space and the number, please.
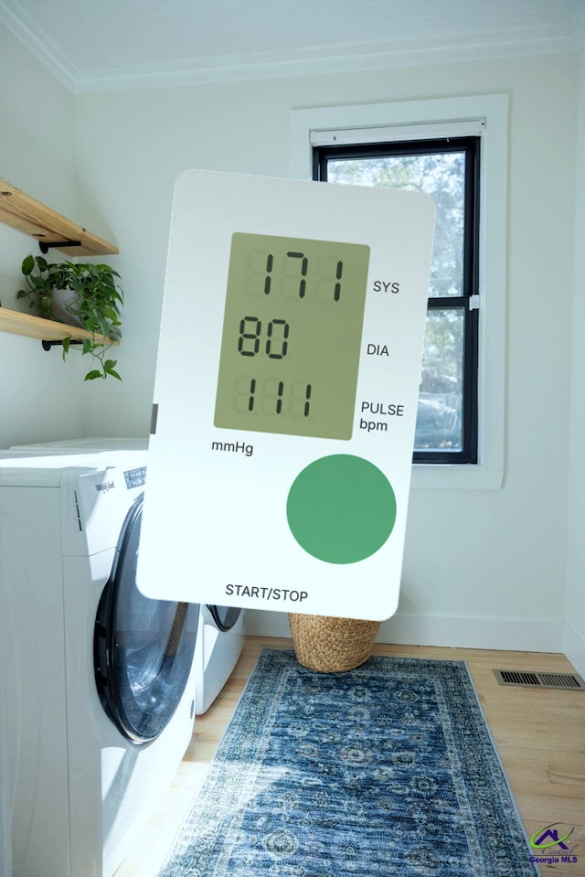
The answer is mmHg 171
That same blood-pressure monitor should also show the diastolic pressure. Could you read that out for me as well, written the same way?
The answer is mmHg 80
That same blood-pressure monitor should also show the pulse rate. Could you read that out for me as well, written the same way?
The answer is bpm 111
